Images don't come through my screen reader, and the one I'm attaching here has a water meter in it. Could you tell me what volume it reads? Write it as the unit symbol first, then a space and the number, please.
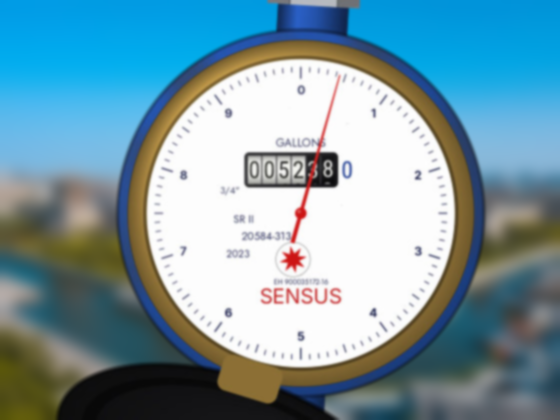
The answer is gal 52380.4
